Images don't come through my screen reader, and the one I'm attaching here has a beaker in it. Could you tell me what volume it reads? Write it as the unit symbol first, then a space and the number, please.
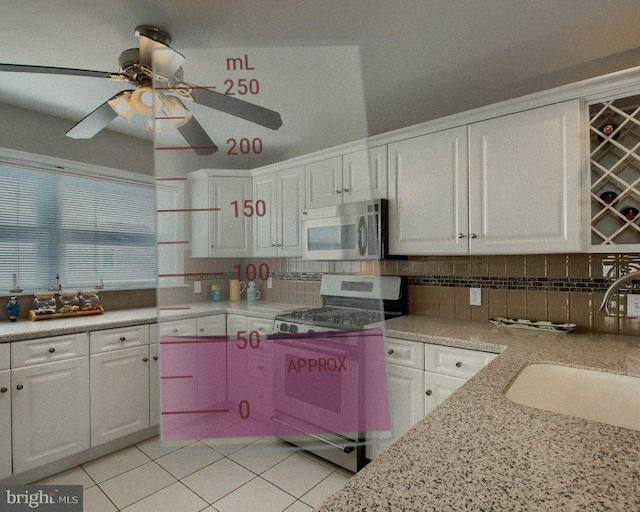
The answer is mL 50
